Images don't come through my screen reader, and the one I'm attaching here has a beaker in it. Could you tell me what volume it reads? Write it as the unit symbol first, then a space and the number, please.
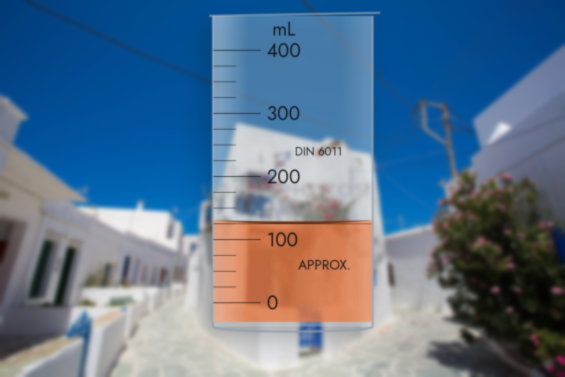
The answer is mL 125
